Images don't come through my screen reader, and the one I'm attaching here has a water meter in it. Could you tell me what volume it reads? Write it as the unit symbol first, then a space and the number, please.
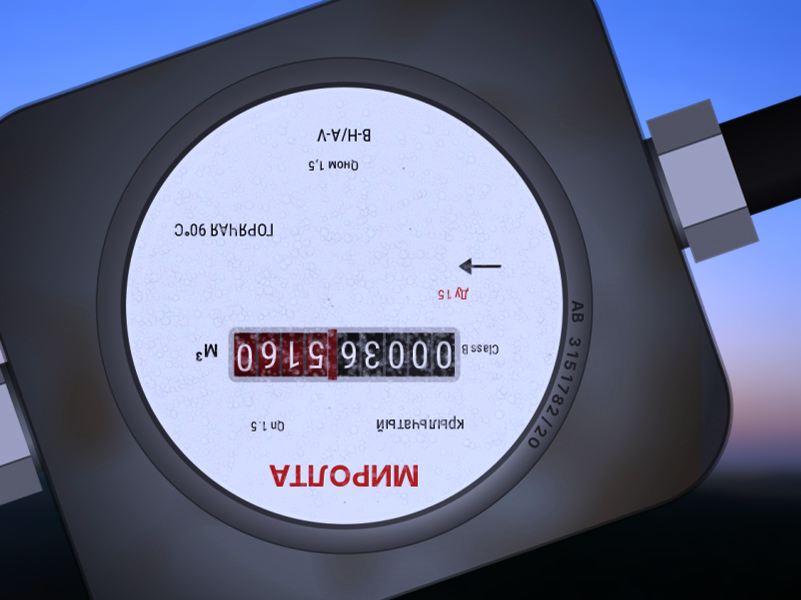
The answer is m³ 36.5160
